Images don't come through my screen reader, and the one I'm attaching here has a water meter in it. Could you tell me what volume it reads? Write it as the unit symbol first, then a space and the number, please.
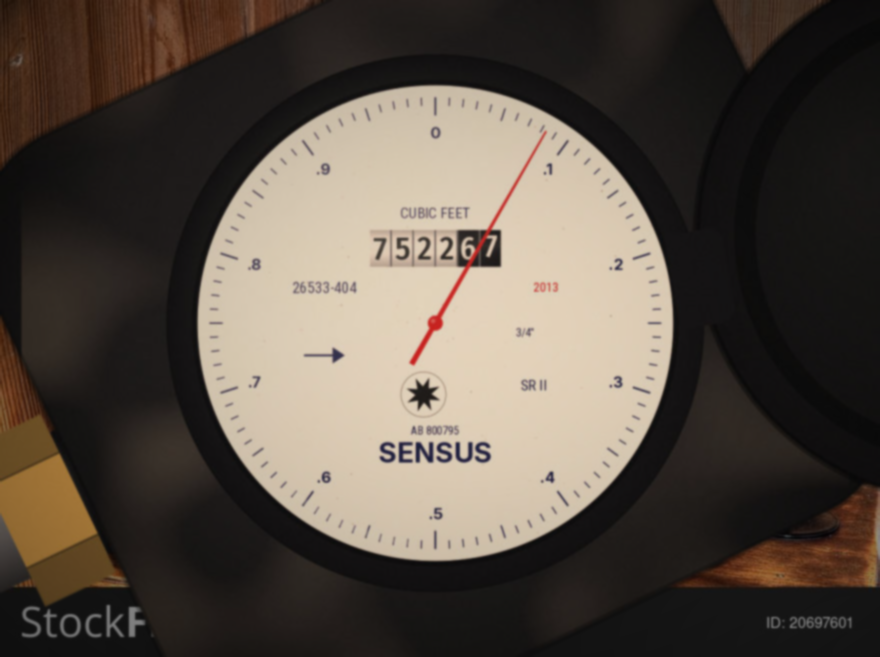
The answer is ft³ 752267.08
